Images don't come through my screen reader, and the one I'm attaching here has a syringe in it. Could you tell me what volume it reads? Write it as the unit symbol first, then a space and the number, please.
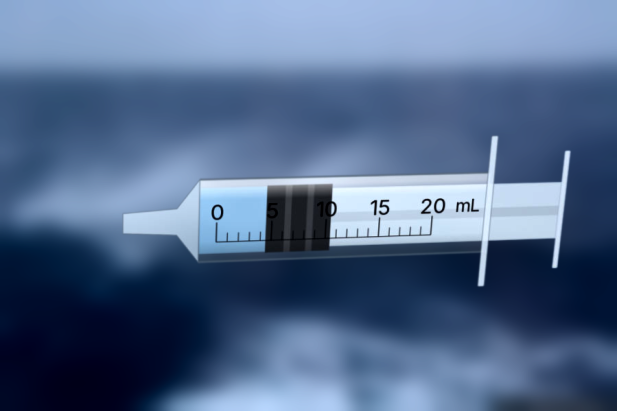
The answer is mL 4.5
